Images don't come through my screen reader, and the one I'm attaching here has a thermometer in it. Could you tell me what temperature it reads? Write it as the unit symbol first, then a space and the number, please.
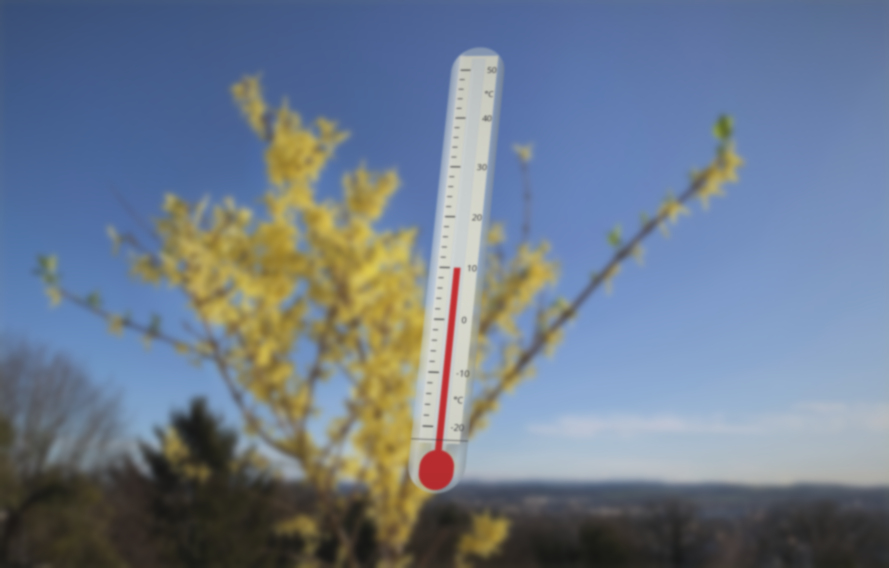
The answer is °C 10
